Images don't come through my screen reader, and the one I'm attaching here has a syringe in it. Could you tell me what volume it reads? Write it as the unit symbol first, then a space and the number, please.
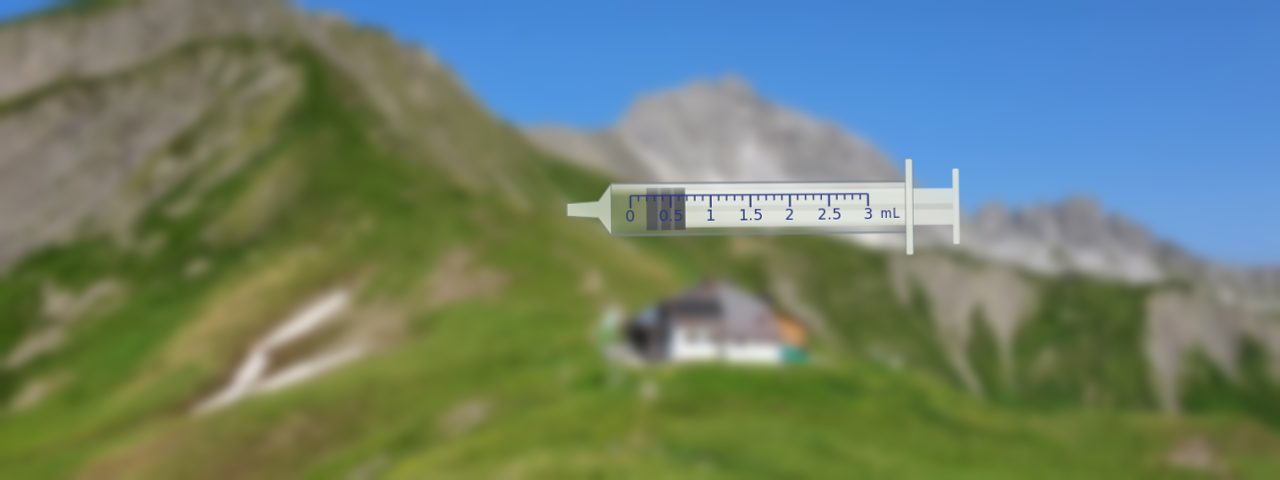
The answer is mL 0.2
